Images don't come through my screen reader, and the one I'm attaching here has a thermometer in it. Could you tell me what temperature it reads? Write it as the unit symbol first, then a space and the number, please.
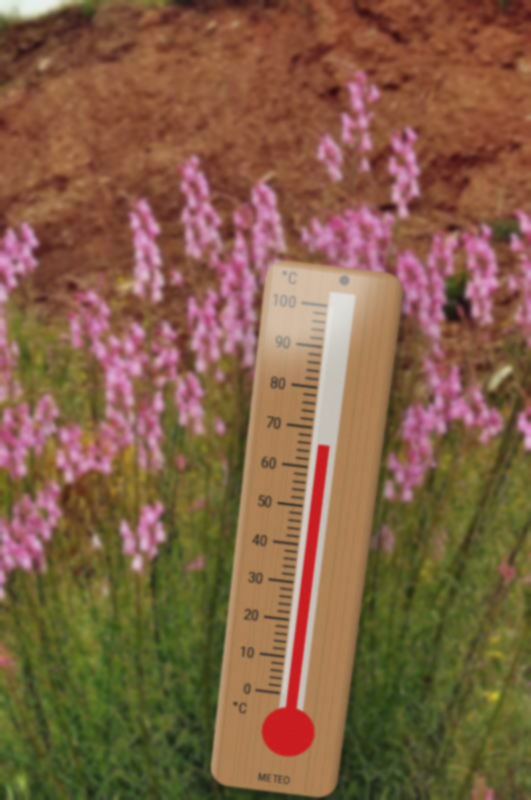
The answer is °C 66
